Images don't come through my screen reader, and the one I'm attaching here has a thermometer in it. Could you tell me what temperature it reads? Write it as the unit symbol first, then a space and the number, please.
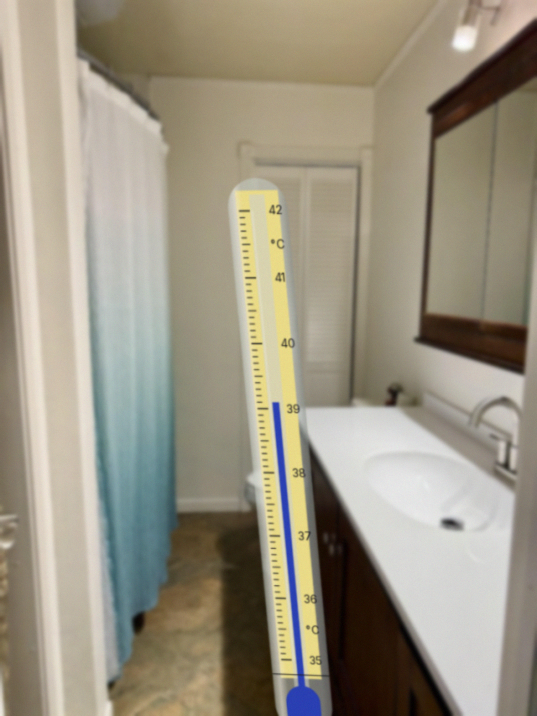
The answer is °C 39.1
